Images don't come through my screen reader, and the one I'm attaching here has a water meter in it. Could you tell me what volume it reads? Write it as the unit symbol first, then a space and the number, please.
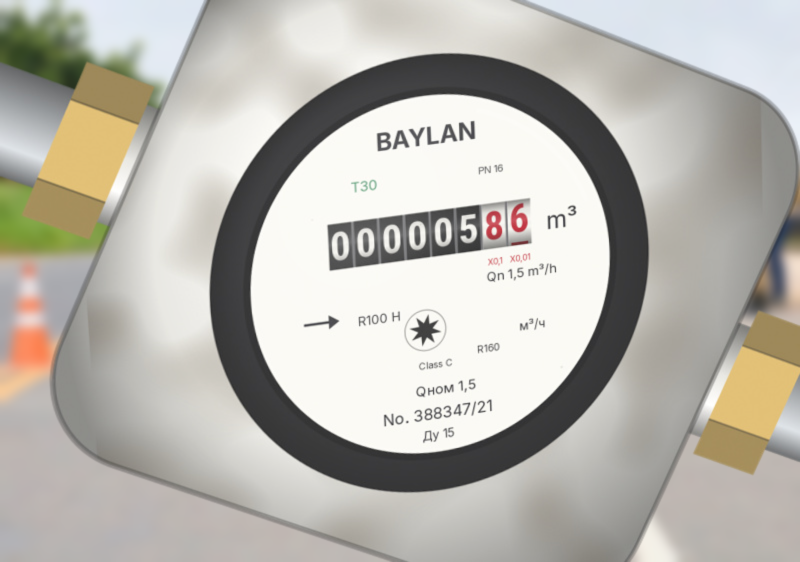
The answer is m³ 5.86
